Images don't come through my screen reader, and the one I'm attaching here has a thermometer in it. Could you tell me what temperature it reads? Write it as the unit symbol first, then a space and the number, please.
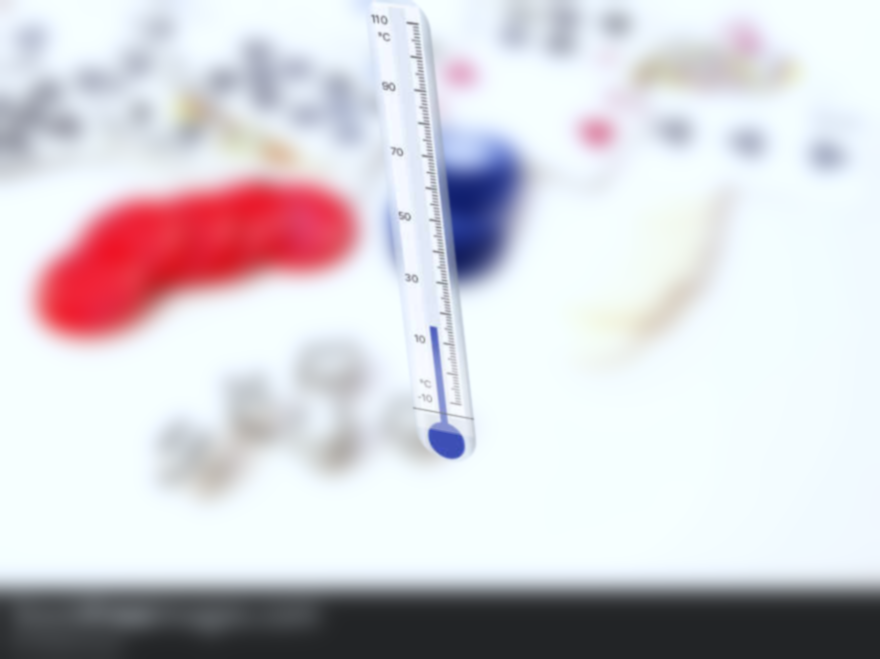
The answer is °C 15
